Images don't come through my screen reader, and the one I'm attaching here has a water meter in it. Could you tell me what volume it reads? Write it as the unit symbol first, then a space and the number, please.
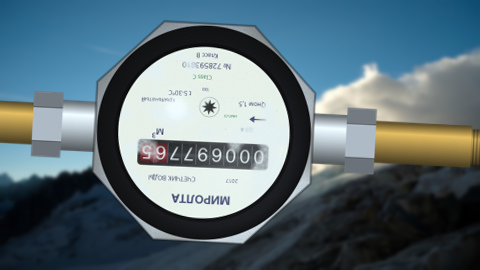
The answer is m³ 6977.65
